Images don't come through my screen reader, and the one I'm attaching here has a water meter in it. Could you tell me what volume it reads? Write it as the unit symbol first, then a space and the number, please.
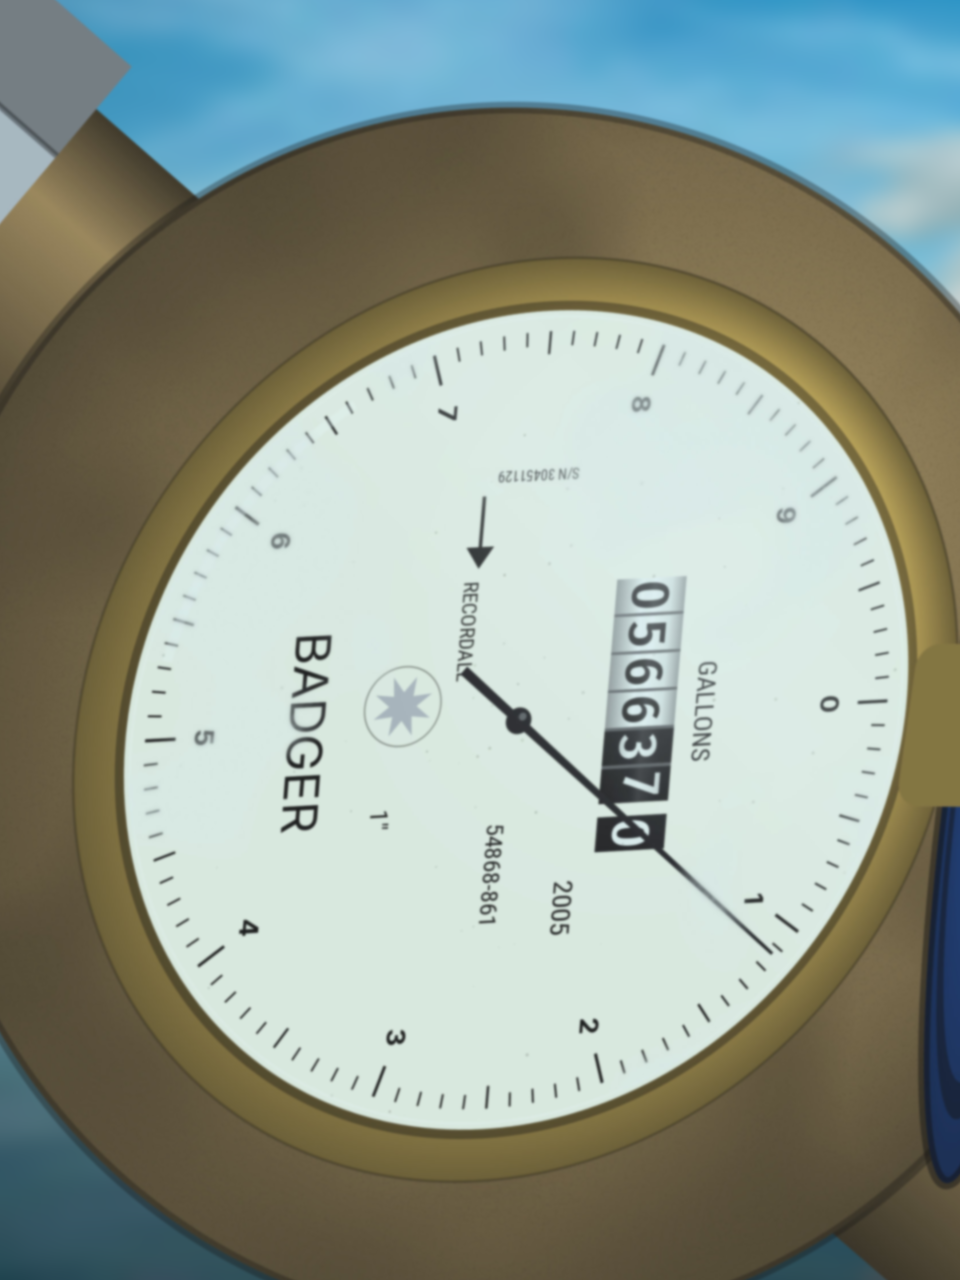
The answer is gal 566371.1
